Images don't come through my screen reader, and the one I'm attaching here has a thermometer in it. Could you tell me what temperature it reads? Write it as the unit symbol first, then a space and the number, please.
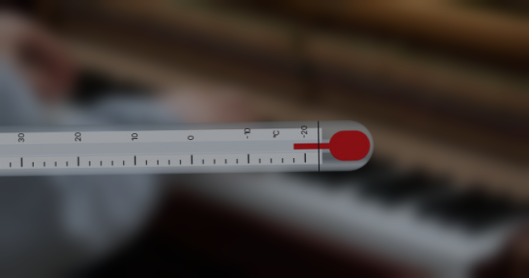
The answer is °C -18
